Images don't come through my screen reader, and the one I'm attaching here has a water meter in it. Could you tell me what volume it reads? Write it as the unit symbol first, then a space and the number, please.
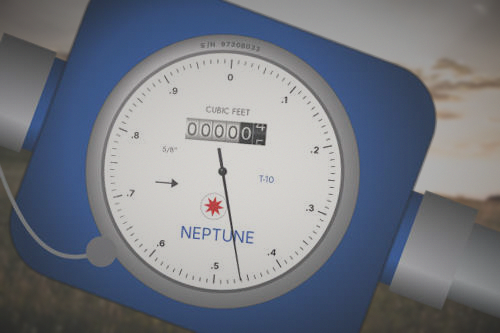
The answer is ft³ 4.46
